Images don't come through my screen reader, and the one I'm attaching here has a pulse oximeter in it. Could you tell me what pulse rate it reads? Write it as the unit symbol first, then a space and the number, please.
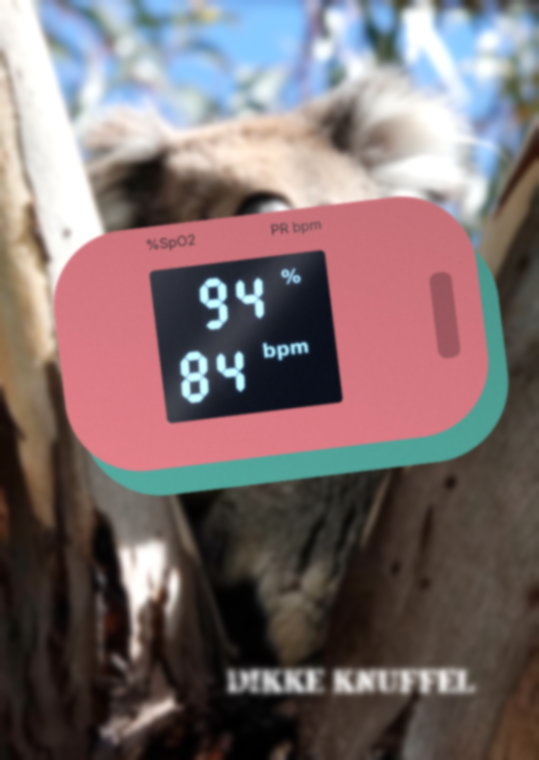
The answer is bpm 84
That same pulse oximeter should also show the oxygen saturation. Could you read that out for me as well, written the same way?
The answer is % 94
